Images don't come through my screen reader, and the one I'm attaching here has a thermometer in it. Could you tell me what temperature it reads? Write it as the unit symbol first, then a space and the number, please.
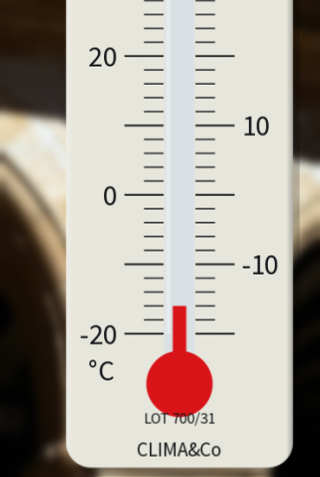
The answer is °C -16
